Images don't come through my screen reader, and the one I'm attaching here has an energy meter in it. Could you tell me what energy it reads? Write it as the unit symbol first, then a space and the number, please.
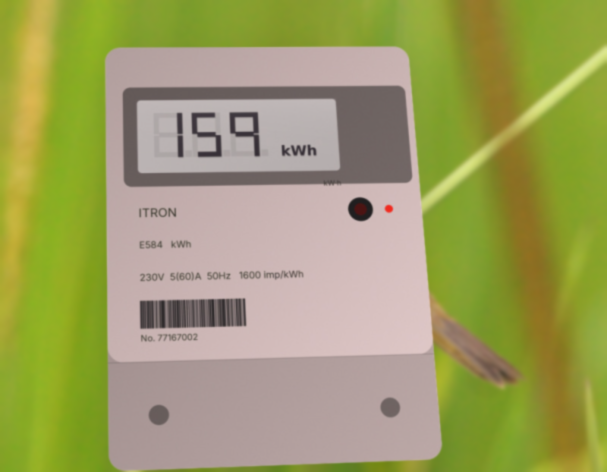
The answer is kWh 159
